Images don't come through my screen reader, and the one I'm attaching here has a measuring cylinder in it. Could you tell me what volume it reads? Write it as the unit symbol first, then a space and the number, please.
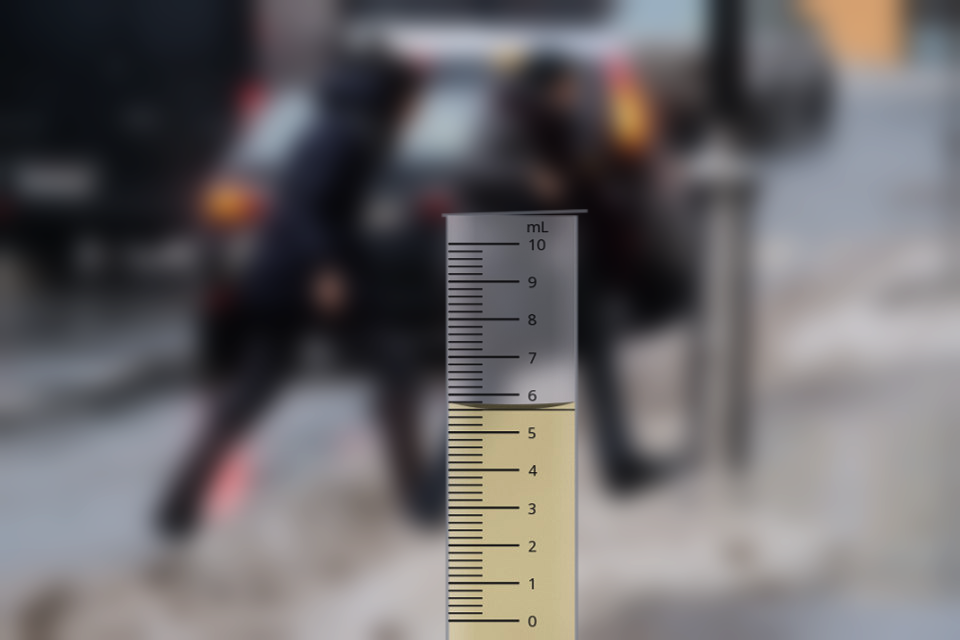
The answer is mL 5.6
